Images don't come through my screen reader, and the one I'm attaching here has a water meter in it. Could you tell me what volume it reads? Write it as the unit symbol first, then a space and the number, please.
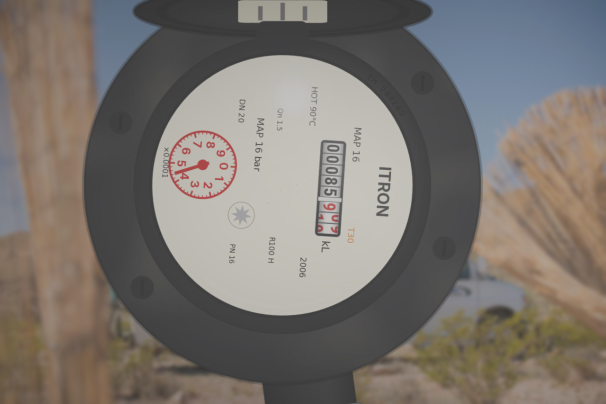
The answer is kL 85.9094
